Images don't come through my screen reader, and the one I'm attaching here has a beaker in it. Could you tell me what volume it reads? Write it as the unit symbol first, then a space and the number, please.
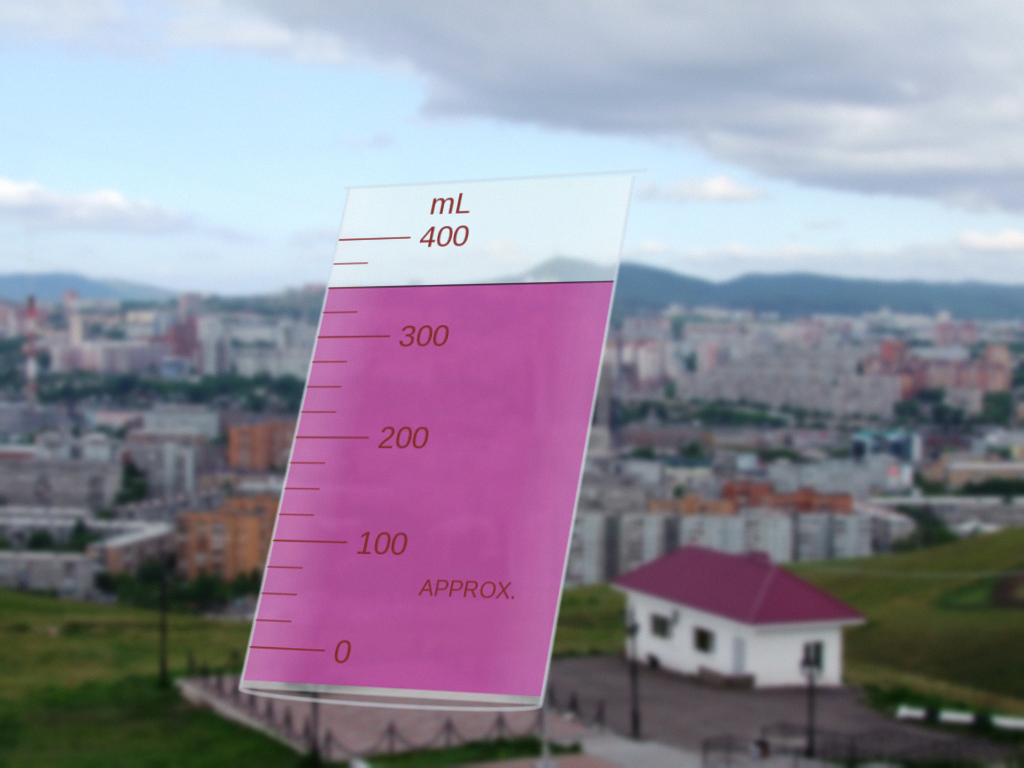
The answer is mL 350
